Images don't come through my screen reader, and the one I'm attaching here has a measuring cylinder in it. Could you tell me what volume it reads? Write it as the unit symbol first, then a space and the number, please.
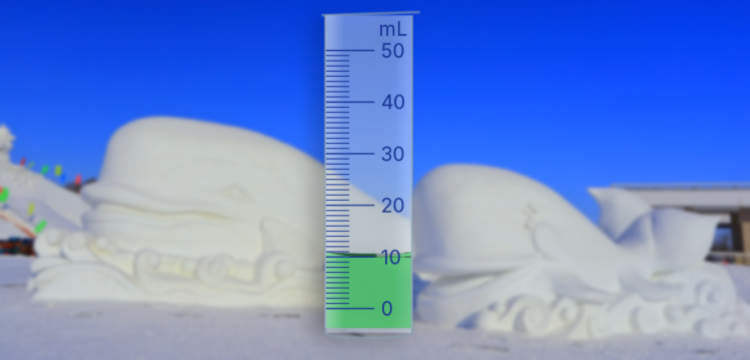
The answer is mL 10
